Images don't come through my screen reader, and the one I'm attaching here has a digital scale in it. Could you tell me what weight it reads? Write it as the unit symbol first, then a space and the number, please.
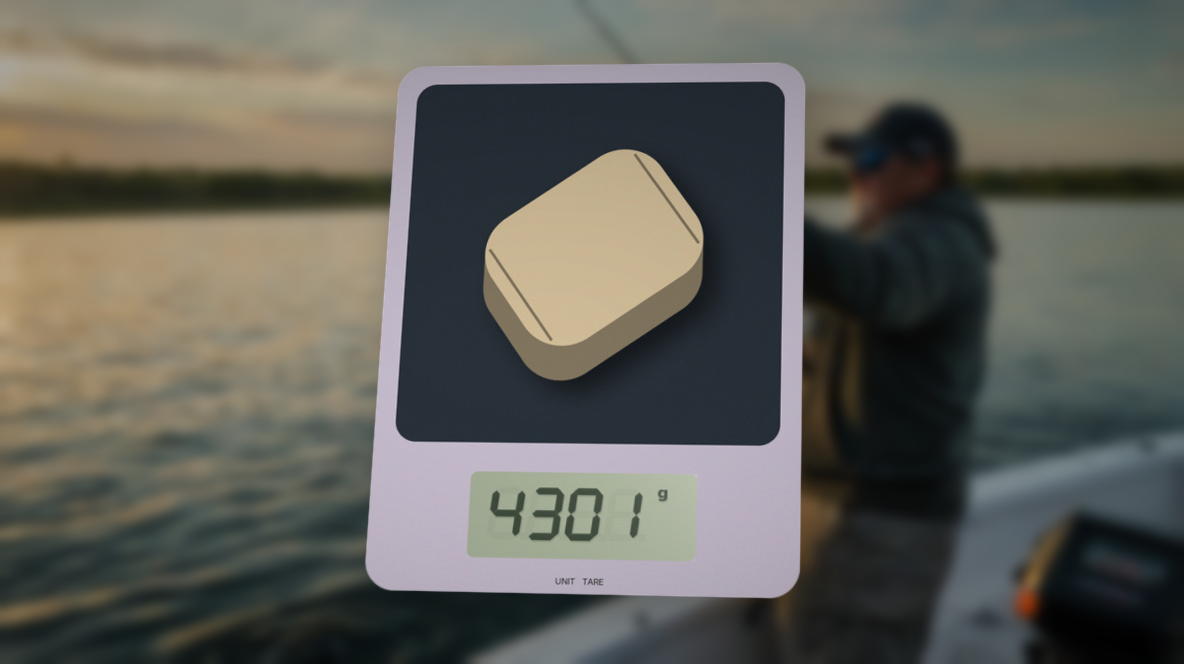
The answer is g 4301
